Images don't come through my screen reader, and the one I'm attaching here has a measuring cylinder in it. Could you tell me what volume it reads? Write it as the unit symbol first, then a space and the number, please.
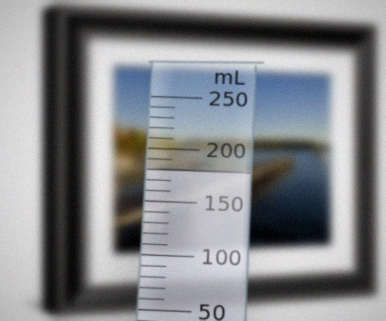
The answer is mL 180
